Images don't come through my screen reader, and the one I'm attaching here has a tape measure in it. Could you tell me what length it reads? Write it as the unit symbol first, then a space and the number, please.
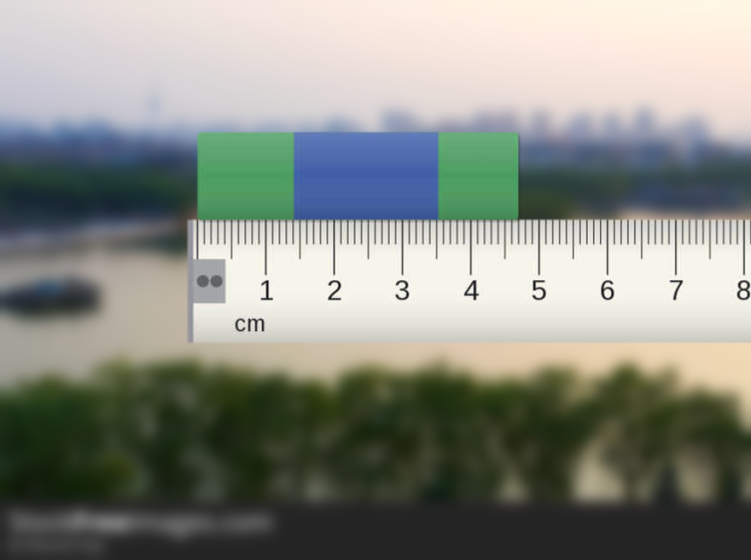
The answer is cm 4.7
